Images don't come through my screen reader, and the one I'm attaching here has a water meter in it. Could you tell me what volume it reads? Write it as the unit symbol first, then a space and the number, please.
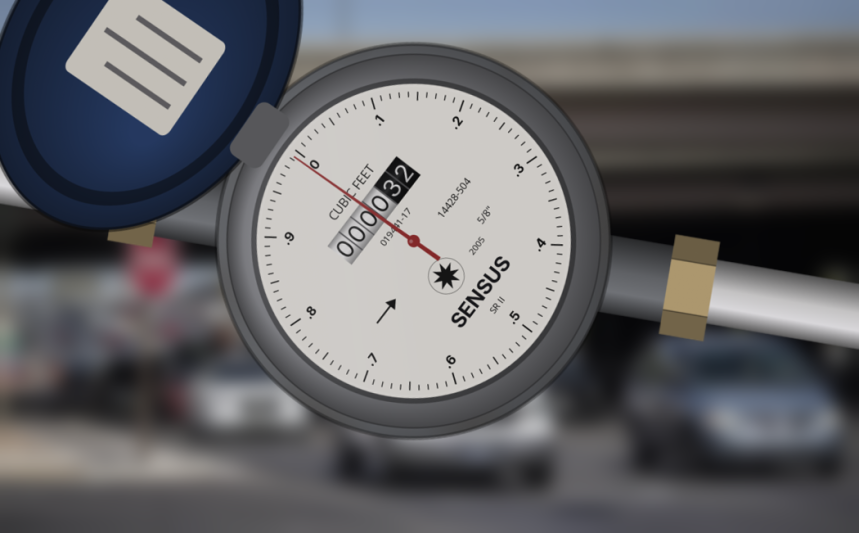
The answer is ft³ 31.99
